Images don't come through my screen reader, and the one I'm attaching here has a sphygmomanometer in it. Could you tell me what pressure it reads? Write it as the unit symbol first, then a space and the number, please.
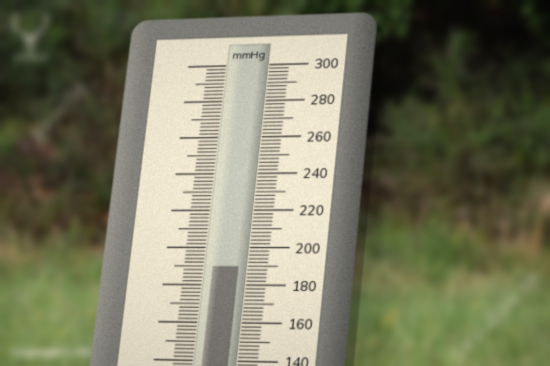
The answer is mmHg 190
